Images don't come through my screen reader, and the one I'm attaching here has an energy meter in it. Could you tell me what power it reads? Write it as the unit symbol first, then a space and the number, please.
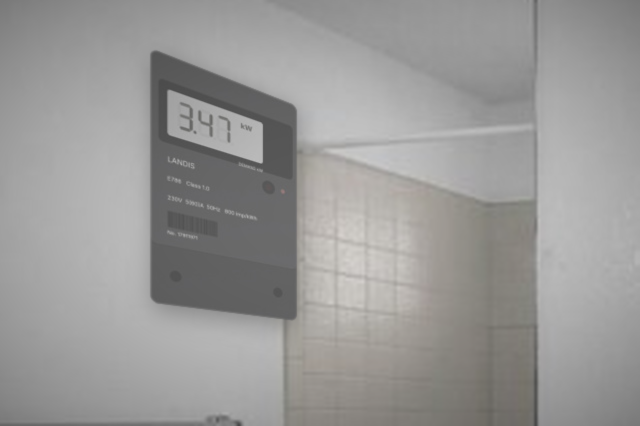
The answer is kW 3.47
